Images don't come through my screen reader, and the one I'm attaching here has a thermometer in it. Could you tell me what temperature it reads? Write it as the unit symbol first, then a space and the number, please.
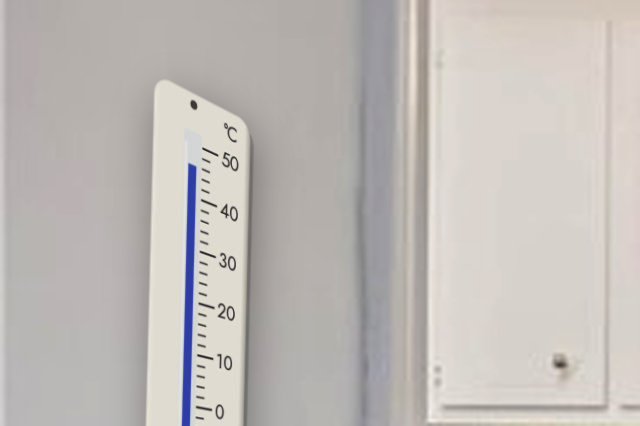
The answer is °C 46
